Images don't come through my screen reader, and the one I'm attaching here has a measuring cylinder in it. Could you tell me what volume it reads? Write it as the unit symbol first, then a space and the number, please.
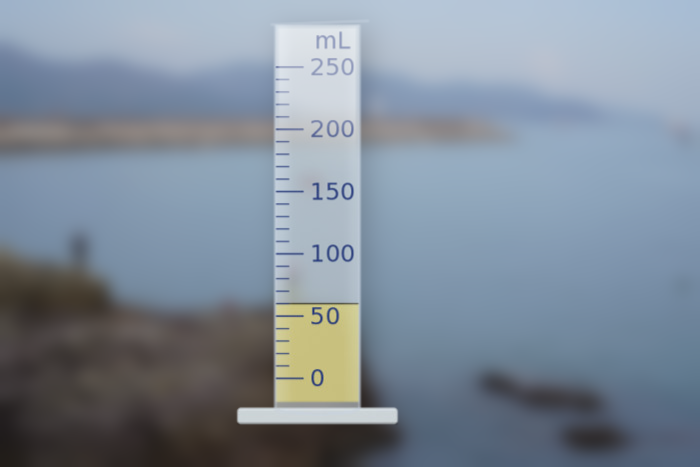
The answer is mL 60
